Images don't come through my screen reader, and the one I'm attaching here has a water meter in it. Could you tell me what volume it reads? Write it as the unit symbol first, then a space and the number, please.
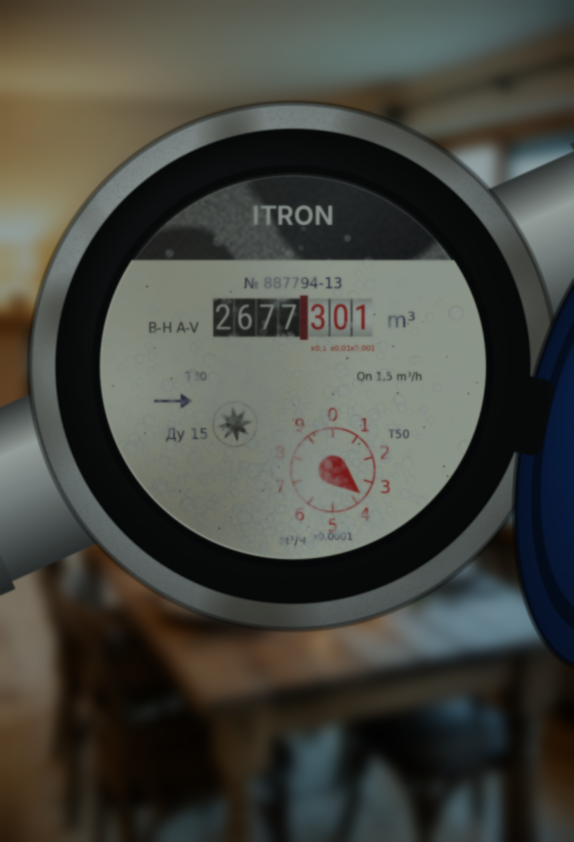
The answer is m³ 2677.3013
